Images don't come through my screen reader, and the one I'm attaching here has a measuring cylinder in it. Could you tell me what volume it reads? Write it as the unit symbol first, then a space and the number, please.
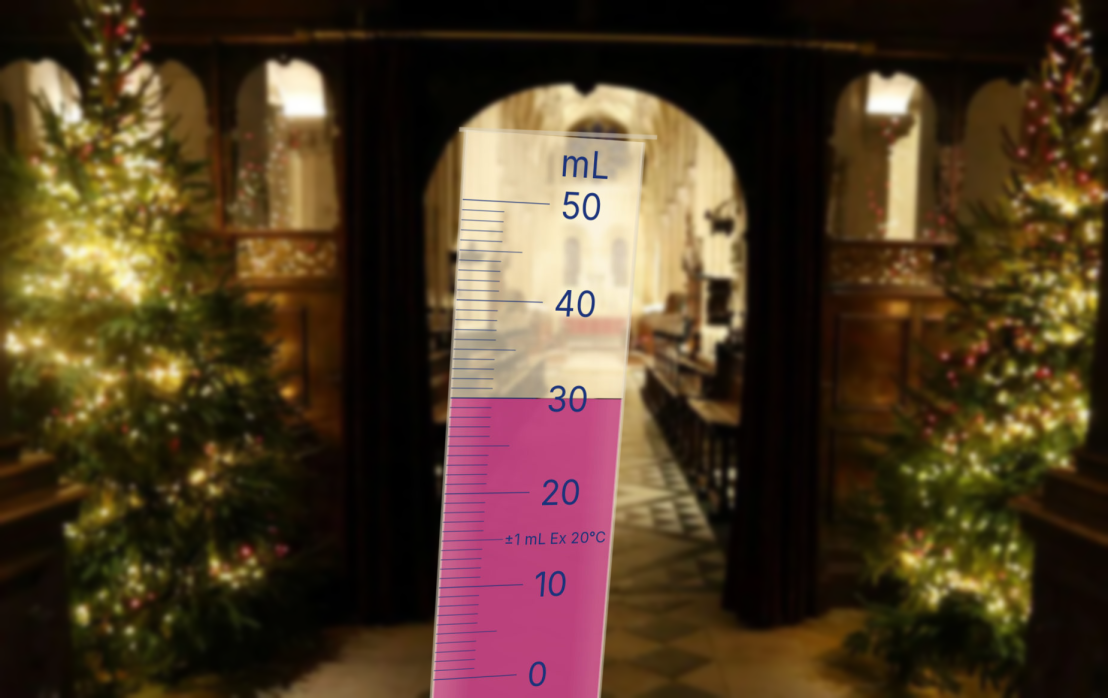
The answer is mL 30
